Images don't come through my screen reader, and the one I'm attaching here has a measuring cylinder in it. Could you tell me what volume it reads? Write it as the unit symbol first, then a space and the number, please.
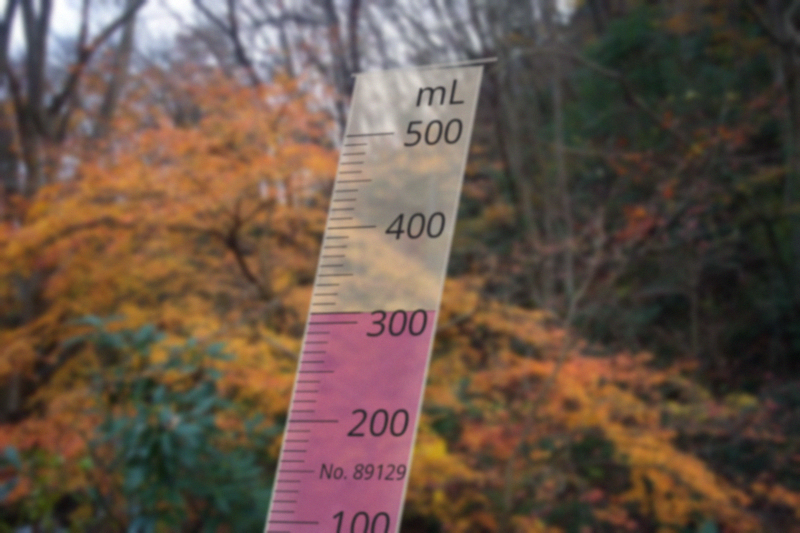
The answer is mL 310
